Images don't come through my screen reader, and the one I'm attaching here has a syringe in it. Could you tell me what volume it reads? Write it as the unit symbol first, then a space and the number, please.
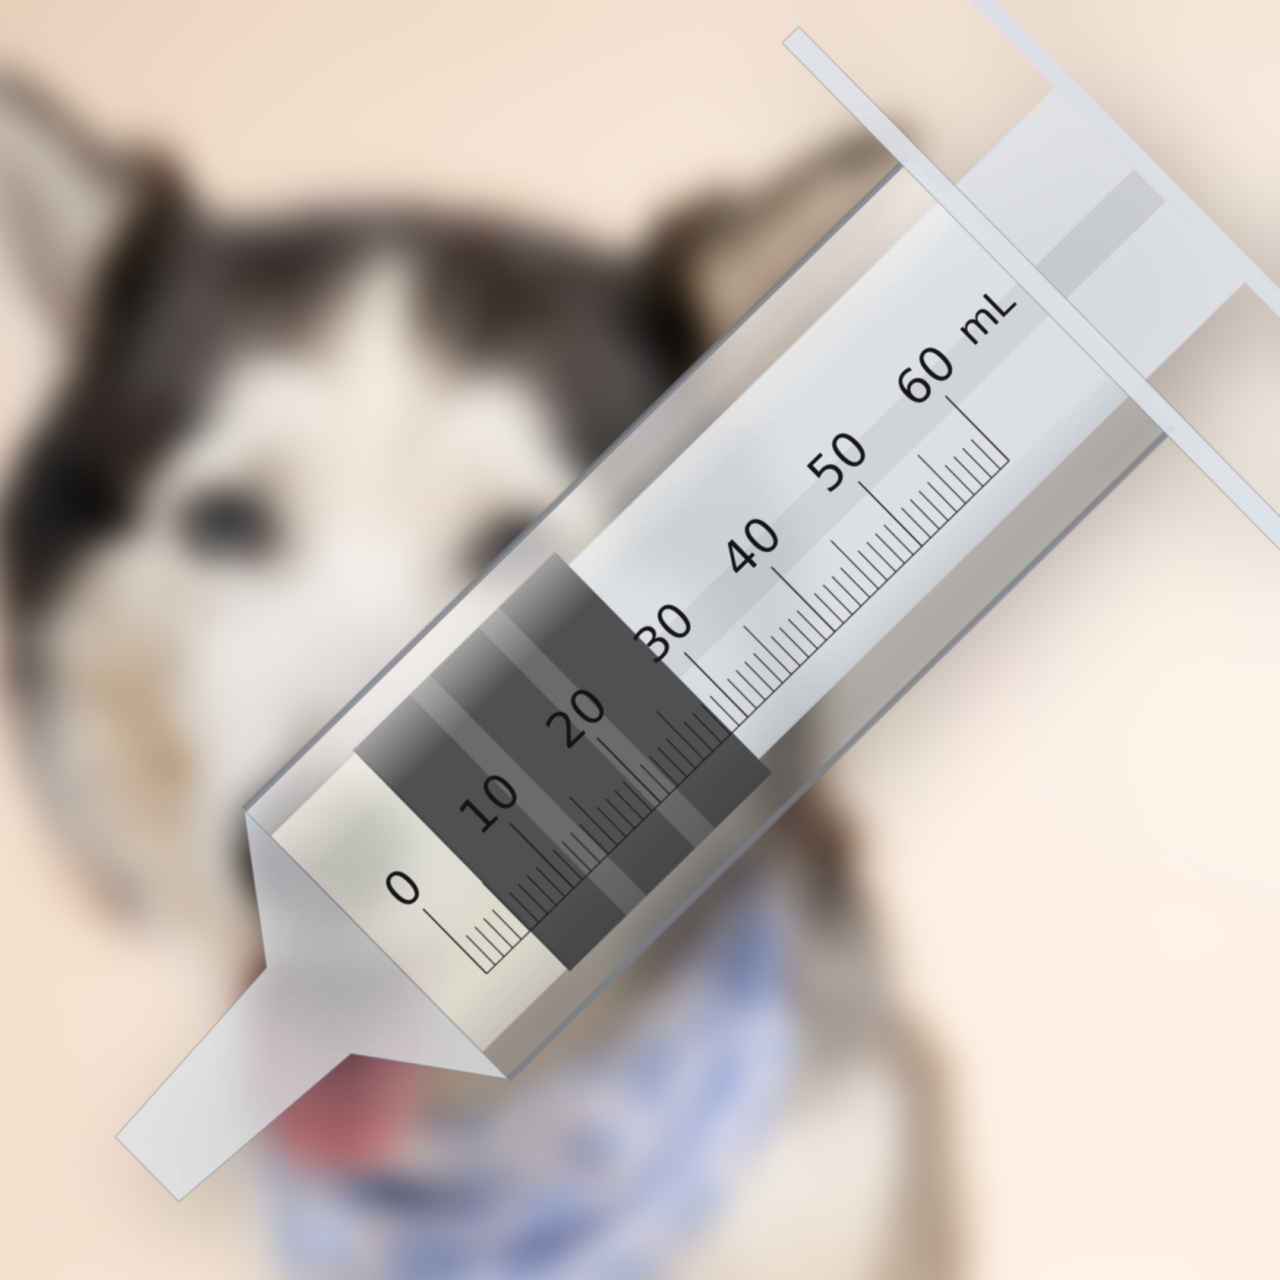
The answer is mL 5
